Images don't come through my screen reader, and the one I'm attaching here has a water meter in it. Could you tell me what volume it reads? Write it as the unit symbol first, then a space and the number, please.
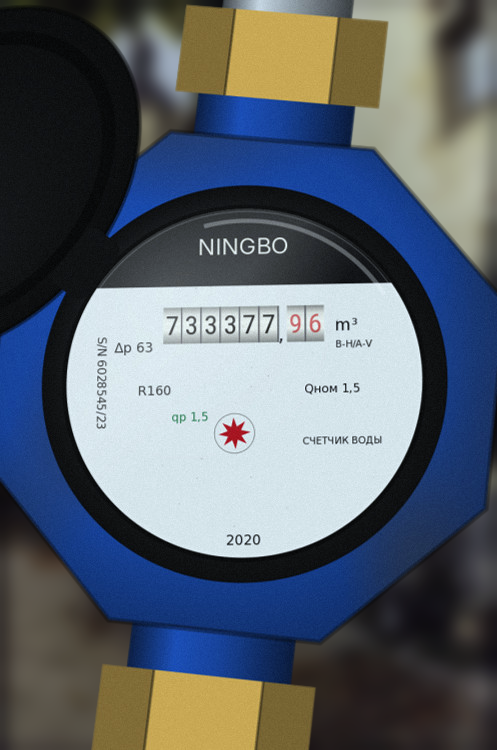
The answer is m³ 733377.96
